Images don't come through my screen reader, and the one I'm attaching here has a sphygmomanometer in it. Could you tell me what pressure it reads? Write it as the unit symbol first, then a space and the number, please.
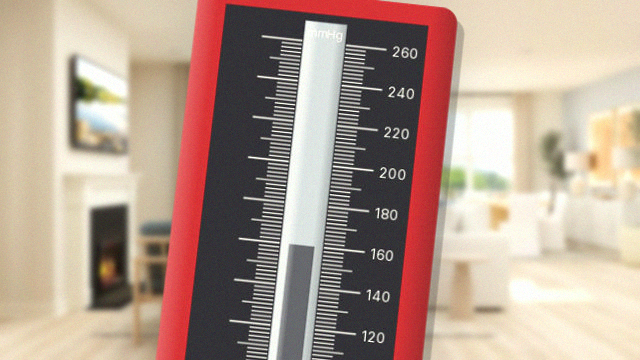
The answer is mmHg 160
